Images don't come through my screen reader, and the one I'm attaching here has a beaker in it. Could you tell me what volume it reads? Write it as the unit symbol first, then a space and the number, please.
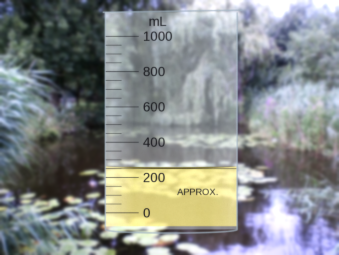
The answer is mL 250
